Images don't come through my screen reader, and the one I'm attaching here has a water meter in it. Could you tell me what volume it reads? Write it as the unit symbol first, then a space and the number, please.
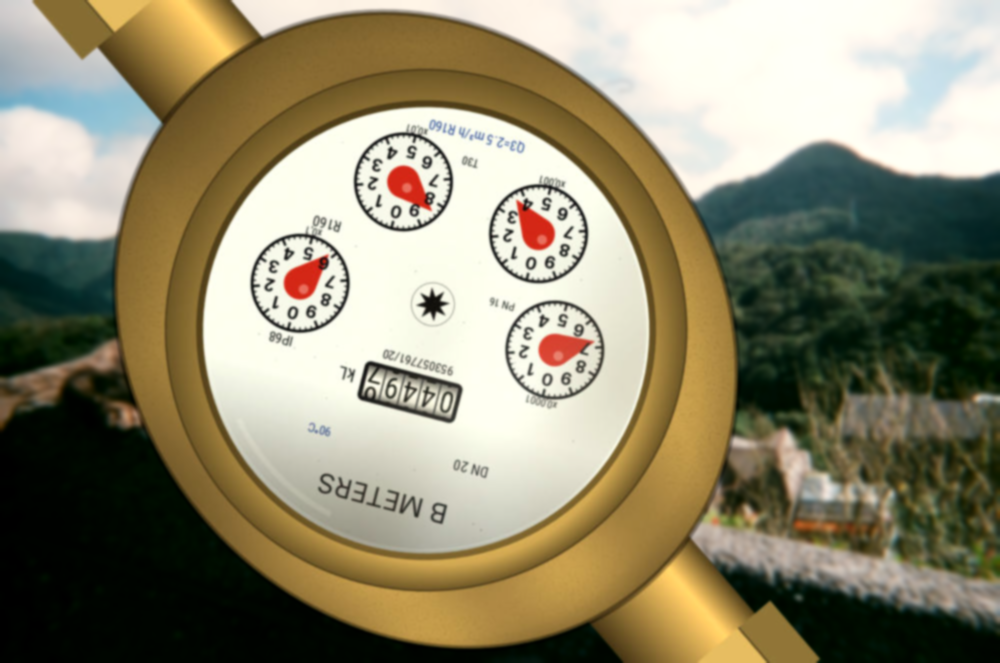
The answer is kL 4496.5836
